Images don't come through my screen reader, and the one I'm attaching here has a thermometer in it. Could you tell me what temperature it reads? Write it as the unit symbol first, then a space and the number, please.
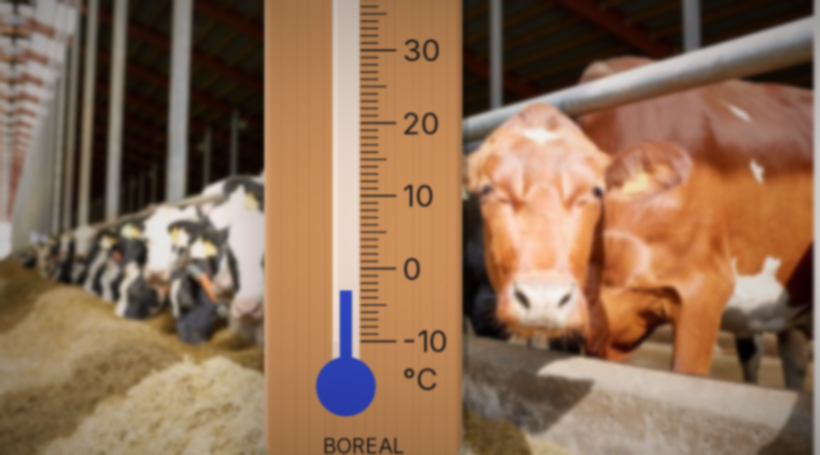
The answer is °C -3
